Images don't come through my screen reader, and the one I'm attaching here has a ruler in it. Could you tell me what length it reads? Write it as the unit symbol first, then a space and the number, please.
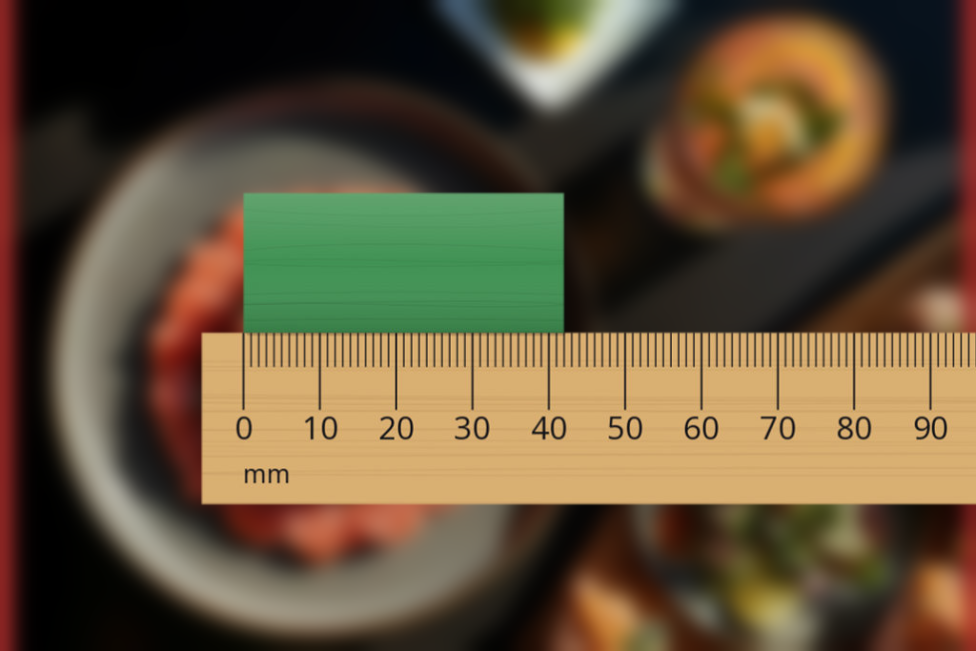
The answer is mm 42
